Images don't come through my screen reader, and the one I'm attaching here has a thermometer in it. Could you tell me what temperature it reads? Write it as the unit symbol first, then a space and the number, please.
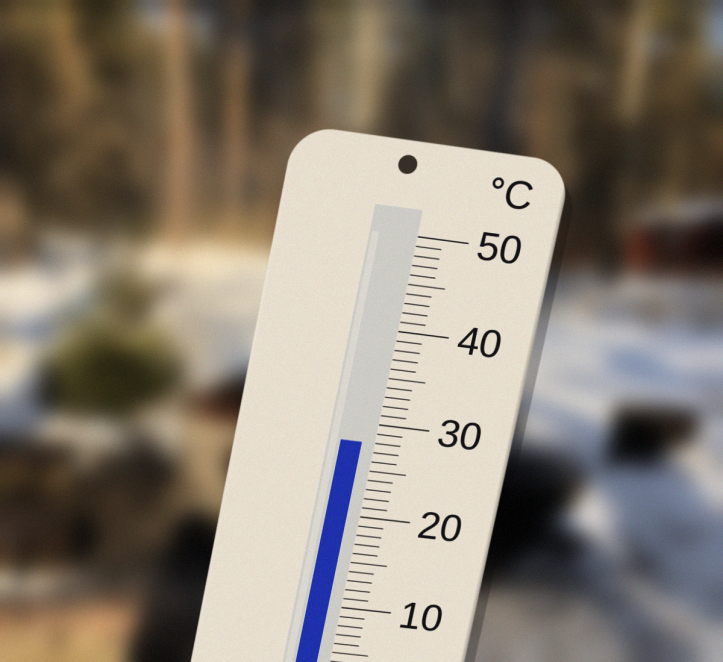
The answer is °C 28
